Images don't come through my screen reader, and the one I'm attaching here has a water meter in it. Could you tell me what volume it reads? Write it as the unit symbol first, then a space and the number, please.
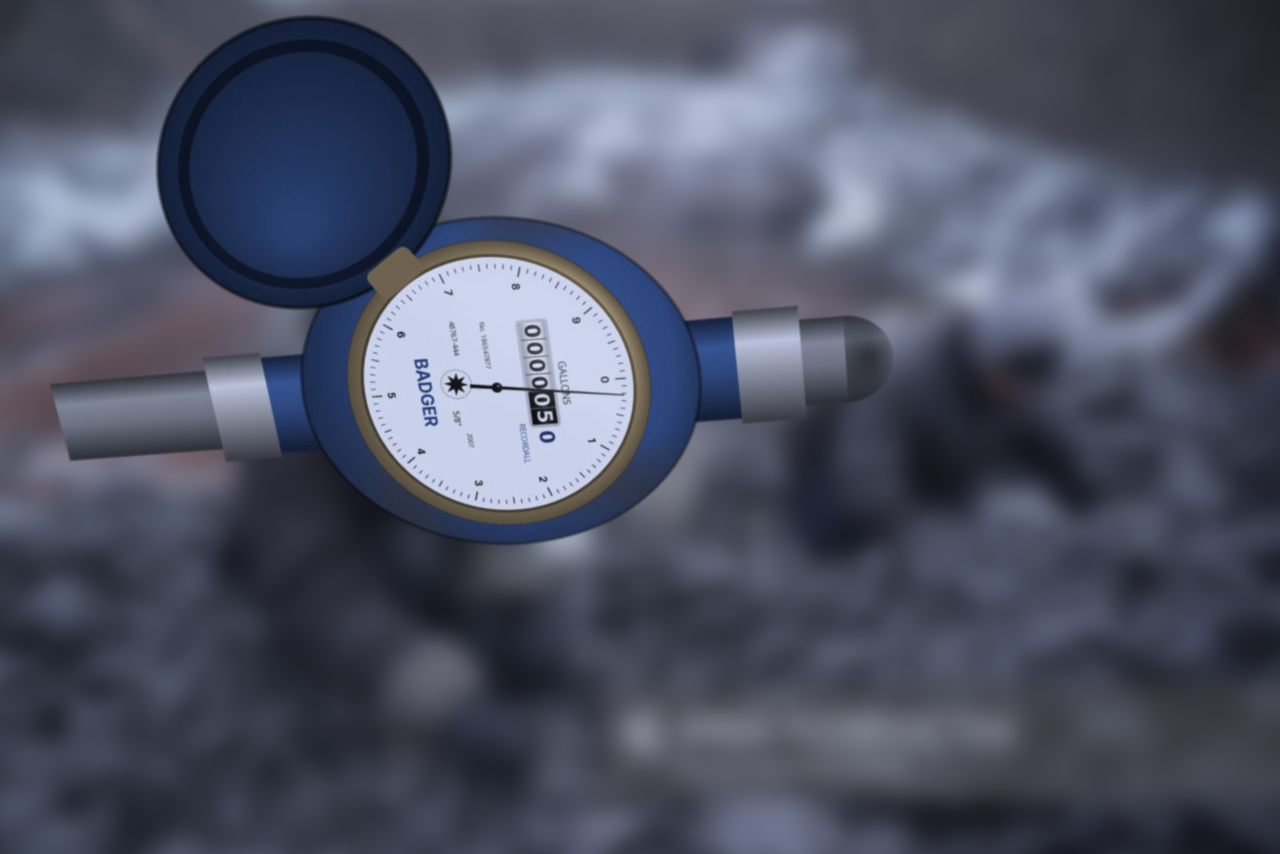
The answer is gal 50.2
